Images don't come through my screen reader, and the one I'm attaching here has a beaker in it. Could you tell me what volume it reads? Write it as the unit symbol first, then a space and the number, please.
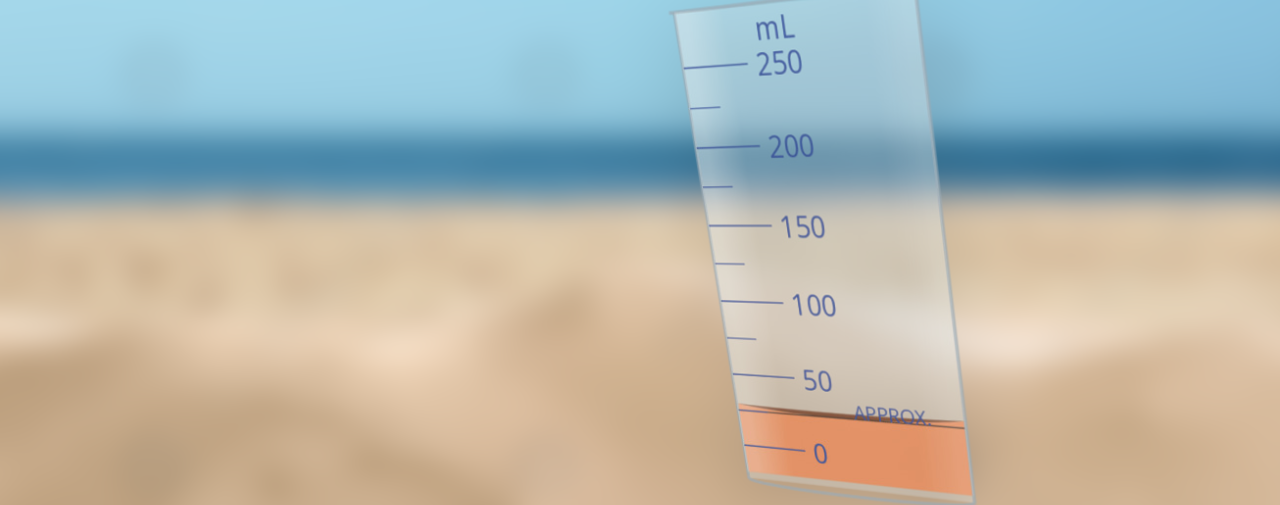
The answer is mL 25
